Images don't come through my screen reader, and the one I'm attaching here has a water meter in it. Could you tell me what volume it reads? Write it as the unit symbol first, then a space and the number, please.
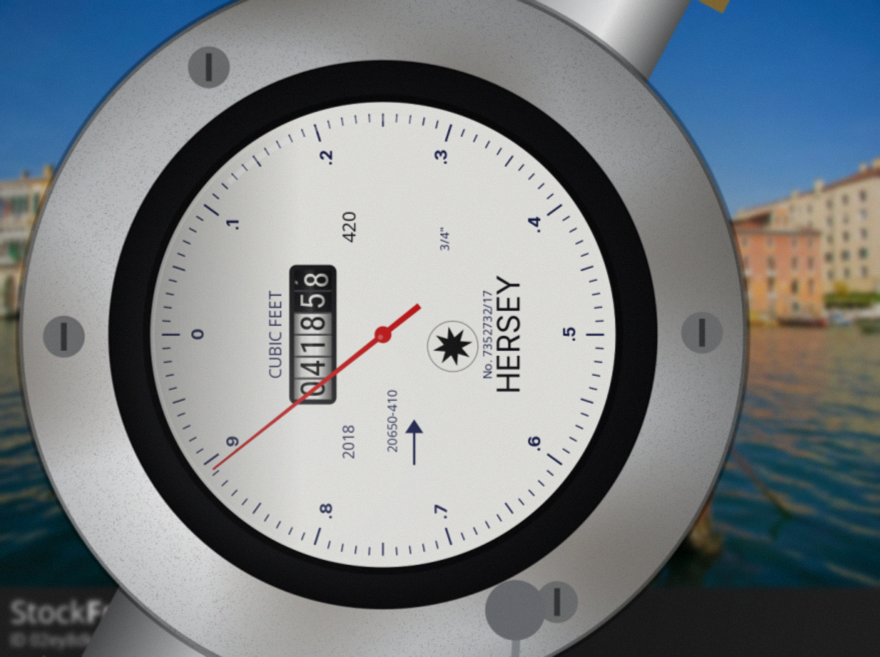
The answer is ft³ 41857.89
